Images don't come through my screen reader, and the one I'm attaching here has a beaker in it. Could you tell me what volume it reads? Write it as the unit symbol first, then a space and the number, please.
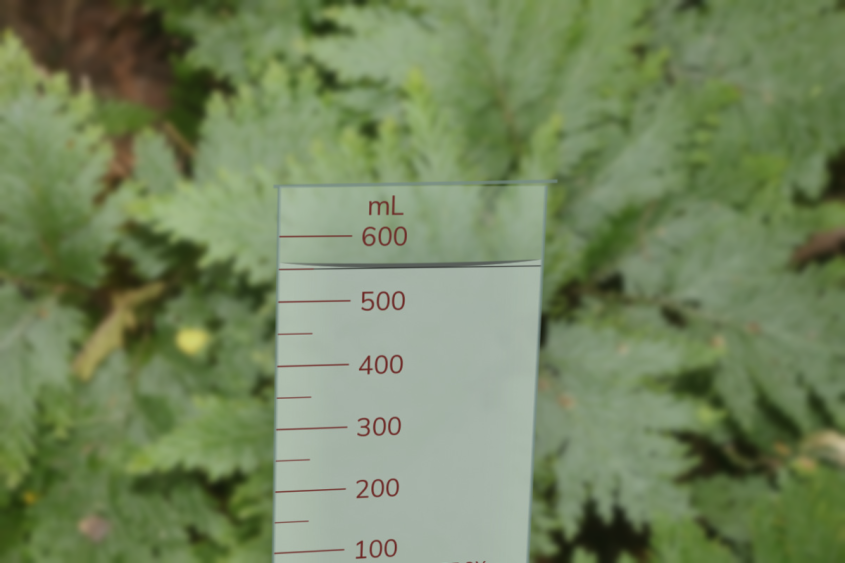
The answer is mL 550
